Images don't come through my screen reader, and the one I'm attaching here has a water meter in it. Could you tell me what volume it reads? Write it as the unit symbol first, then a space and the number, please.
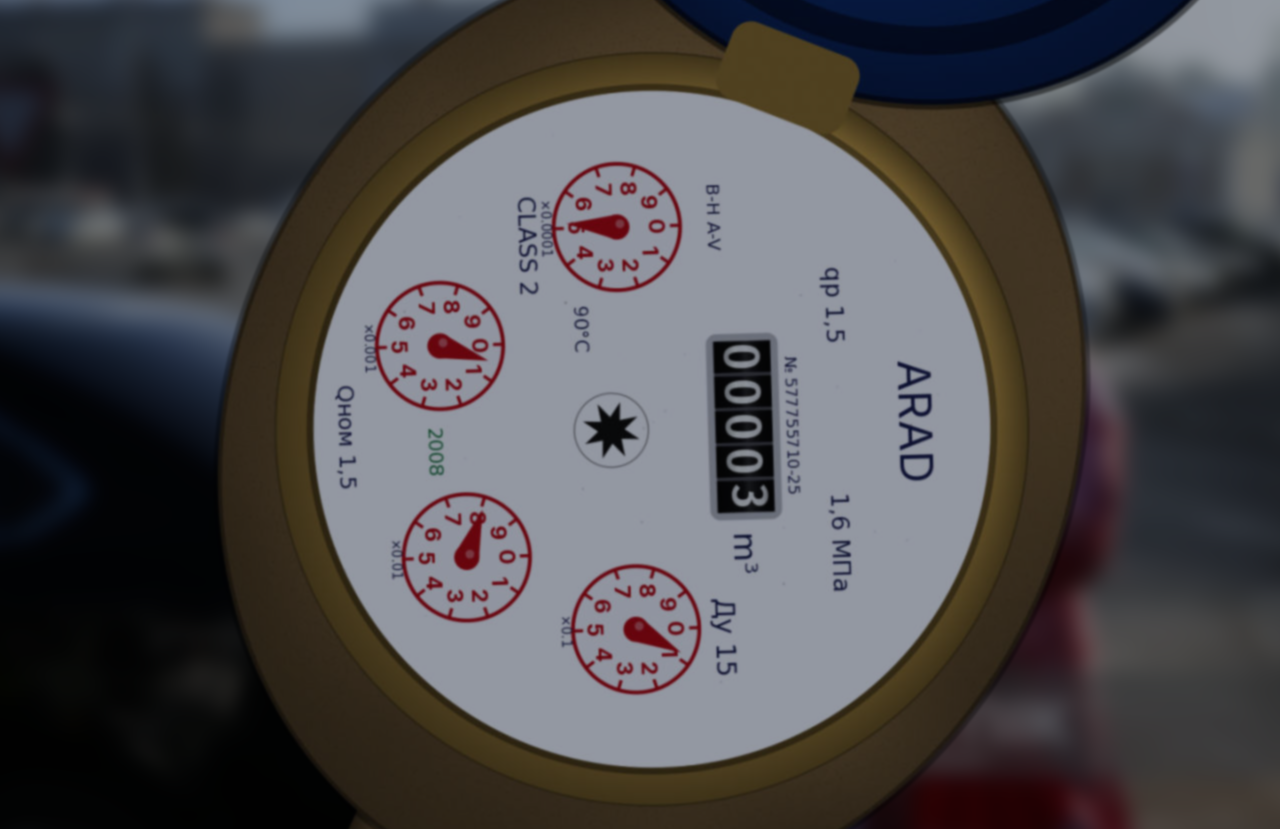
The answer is m³ 3.0805
